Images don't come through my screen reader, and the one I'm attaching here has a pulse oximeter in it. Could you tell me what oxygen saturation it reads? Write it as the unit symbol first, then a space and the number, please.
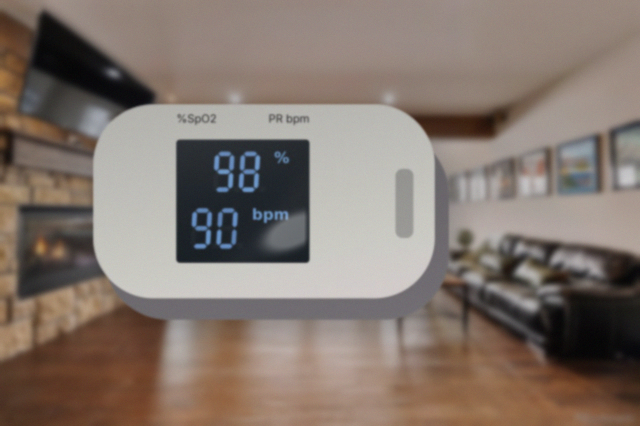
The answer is % 98
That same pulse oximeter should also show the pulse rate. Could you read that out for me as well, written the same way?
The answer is bpm 90
